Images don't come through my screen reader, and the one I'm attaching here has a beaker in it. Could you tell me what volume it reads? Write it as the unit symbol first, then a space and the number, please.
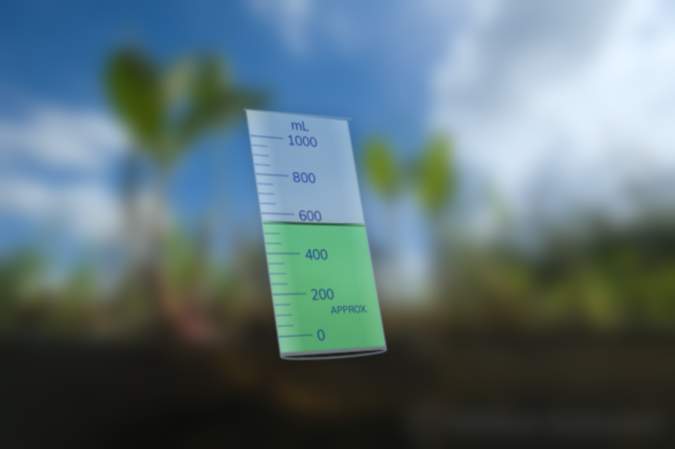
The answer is mL 550
